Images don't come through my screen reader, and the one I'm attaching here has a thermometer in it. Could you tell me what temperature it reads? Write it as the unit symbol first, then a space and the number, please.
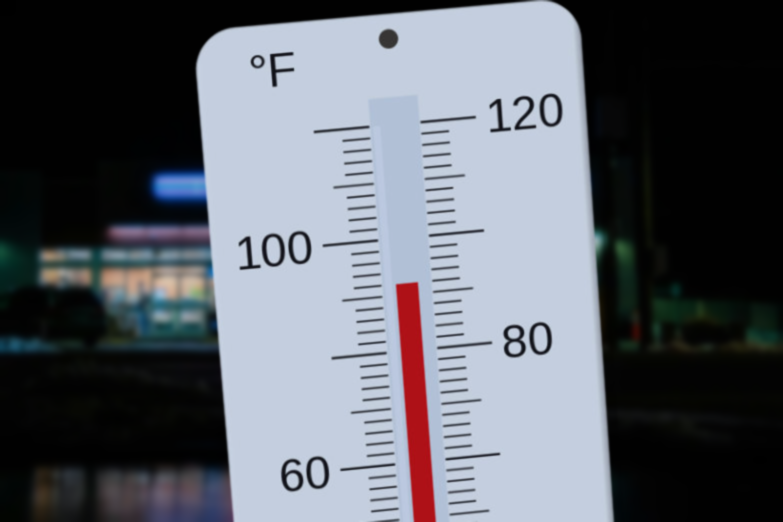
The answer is °F 92
